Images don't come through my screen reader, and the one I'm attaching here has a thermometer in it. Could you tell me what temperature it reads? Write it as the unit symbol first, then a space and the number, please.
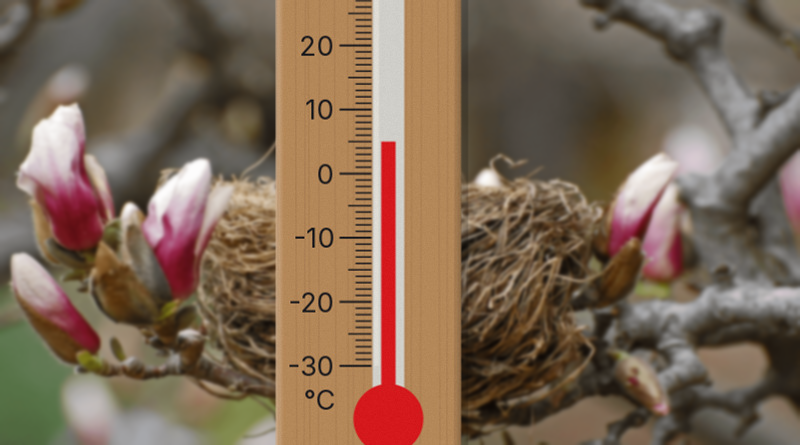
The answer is °C 5
